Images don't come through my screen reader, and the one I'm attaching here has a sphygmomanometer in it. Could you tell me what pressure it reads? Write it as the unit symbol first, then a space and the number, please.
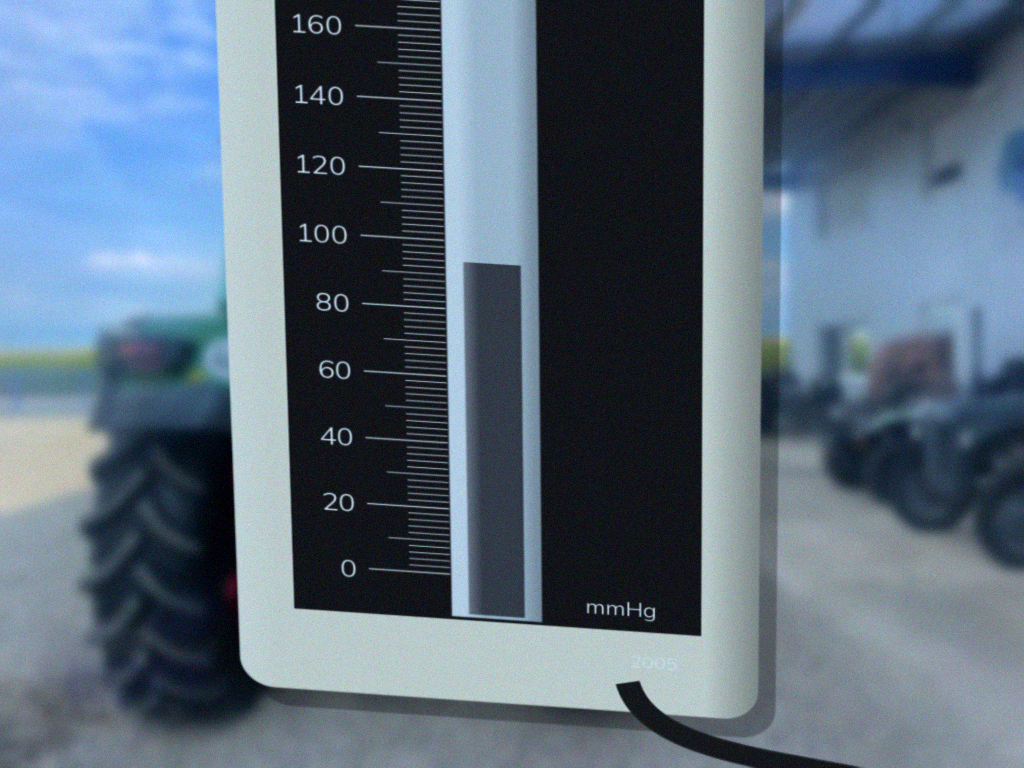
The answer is mmHg 94
